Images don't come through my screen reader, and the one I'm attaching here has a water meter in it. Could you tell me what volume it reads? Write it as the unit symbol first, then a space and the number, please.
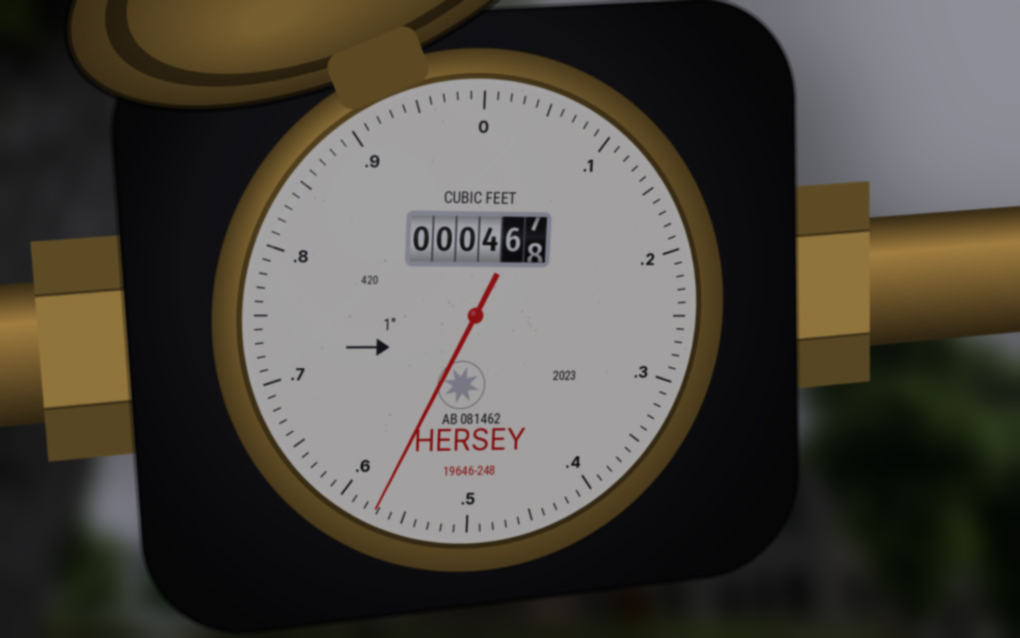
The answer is ft³ 467.57
